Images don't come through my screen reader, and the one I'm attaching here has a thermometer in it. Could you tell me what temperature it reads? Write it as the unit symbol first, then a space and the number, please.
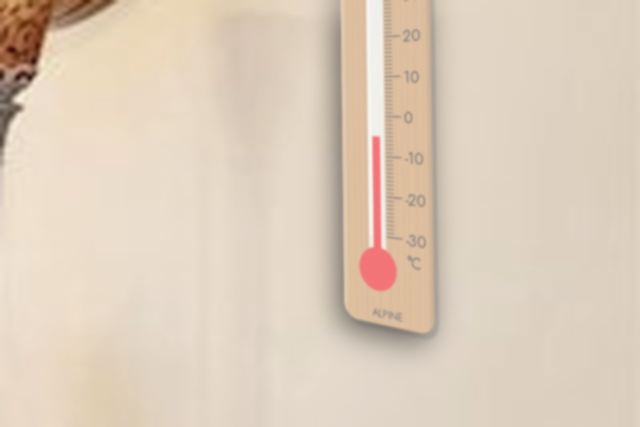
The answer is °C -5
